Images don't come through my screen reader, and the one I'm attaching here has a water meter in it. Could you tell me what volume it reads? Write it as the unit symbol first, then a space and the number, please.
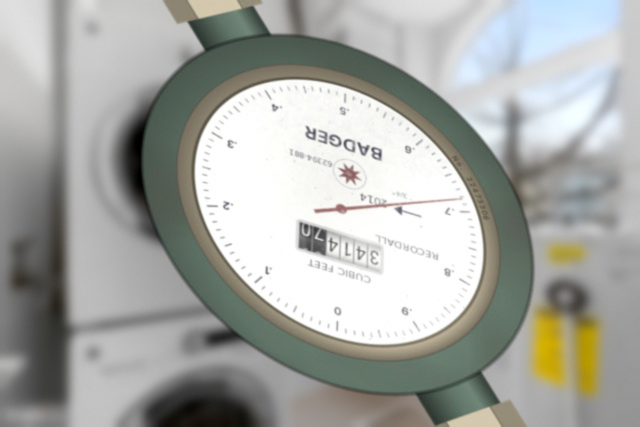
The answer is ft³ 341469.68
